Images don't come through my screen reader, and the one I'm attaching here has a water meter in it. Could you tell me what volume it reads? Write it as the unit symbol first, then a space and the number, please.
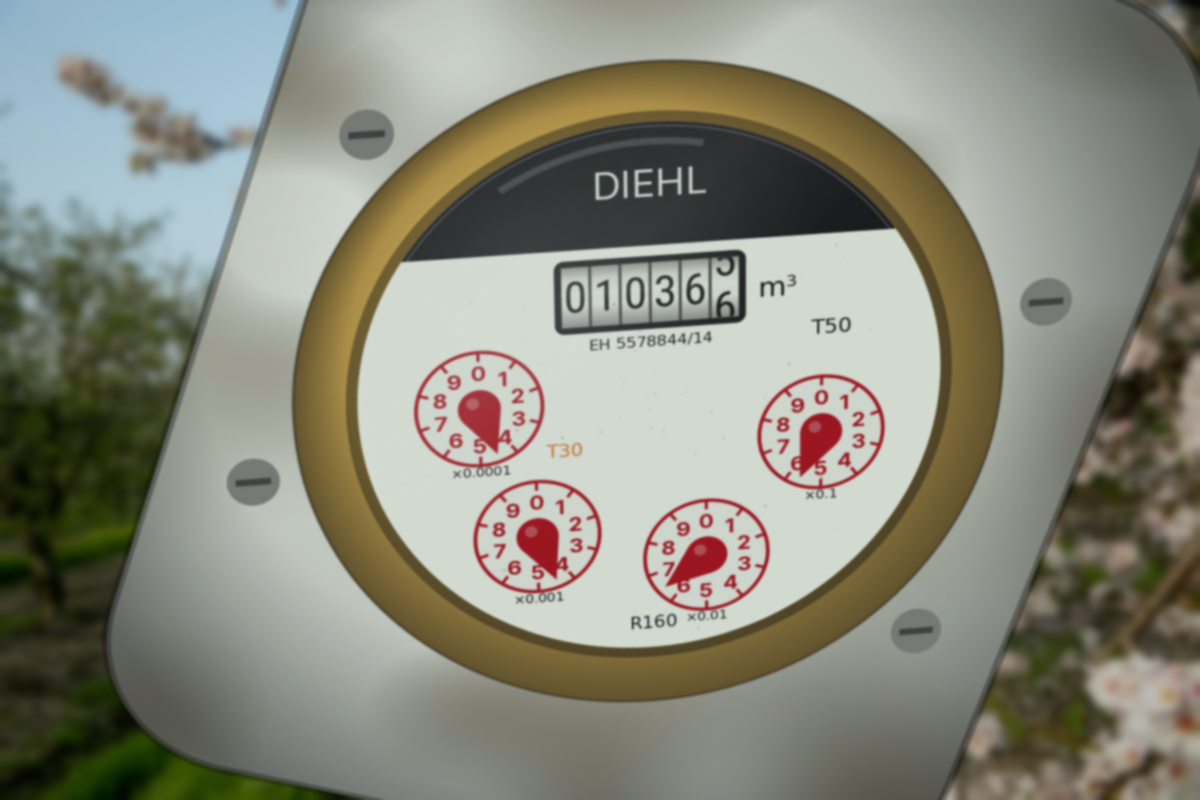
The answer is m³ 10365.5644
